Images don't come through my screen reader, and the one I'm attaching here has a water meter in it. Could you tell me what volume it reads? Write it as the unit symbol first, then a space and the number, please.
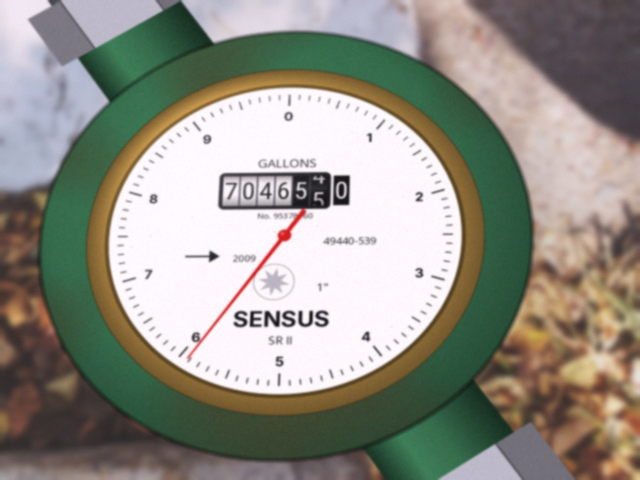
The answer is gal 7046545.9
